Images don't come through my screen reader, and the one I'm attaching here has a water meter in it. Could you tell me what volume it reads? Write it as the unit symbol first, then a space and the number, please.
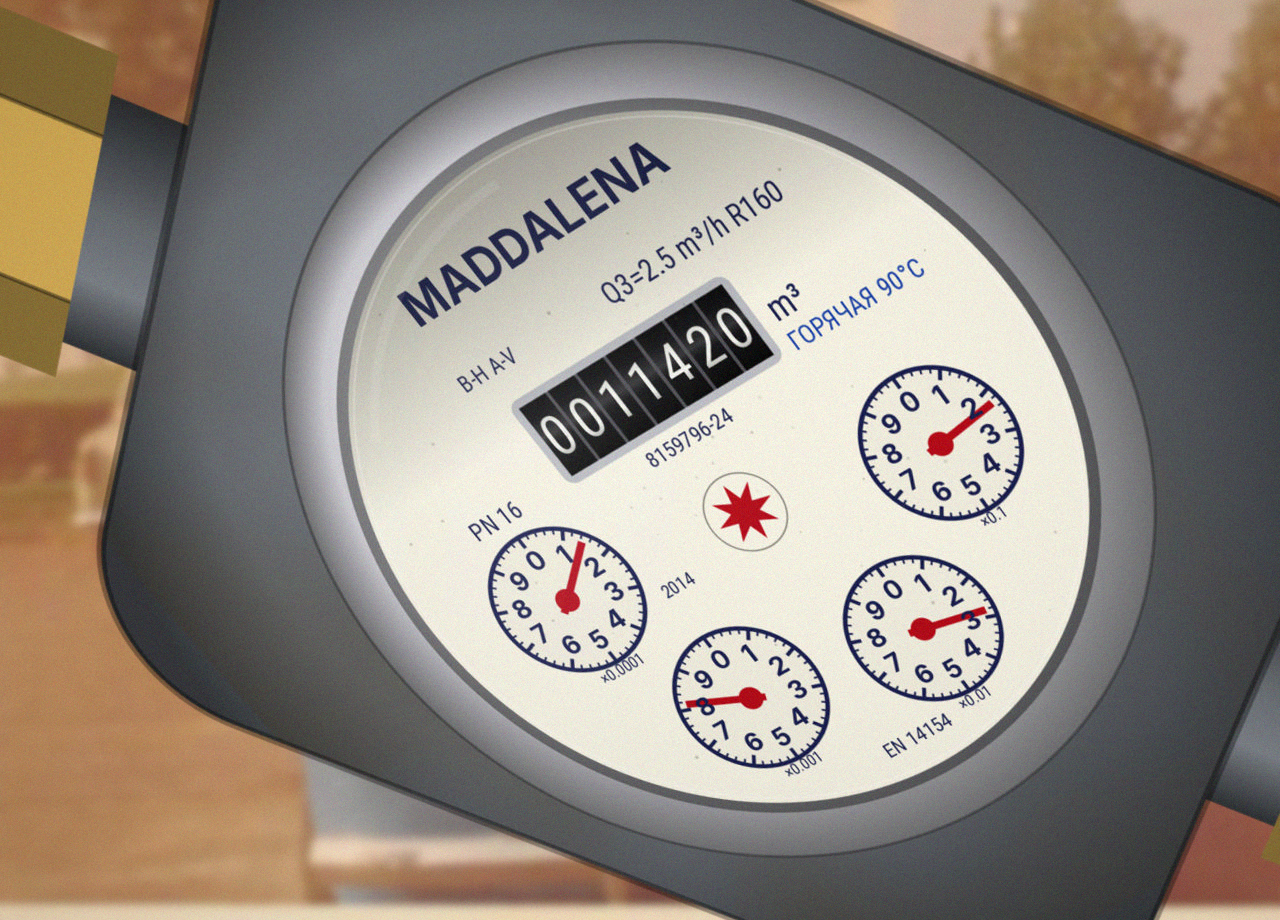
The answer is m³ 11420.2281
